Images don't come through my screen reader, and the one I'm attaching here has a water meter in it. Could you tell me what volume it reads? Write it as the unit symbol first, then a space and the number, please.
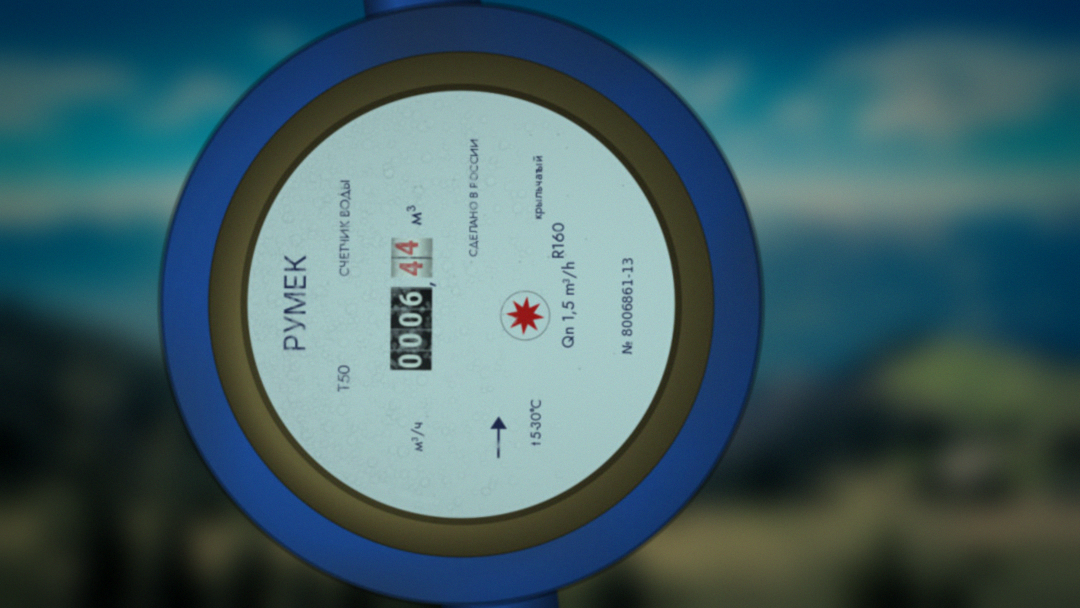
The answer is m³ 6.44
